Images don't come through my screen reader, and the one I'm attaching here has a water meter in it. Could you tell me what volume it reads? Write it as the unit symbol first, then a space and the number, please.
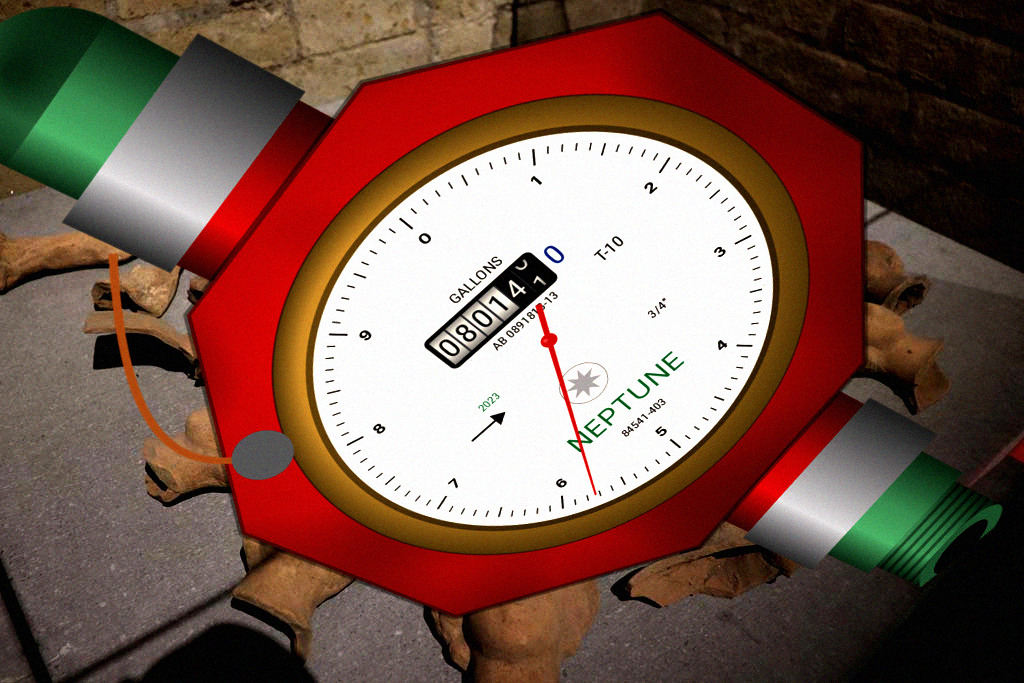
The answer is gal 801405.7
